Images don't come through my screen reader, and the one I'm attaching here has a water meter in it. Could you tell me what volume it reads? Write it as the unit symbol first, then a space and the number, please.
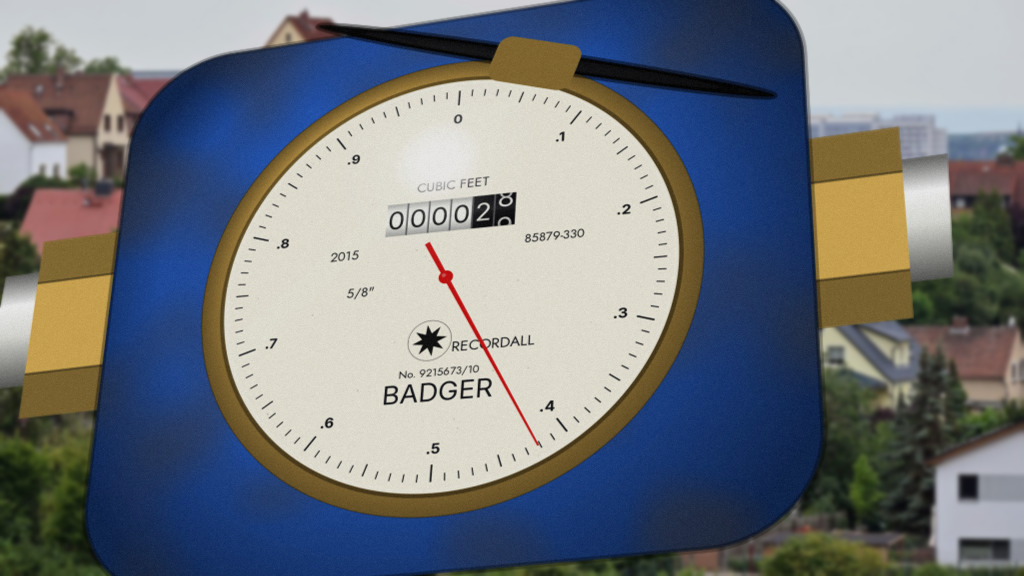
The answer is ft³ 28.42
